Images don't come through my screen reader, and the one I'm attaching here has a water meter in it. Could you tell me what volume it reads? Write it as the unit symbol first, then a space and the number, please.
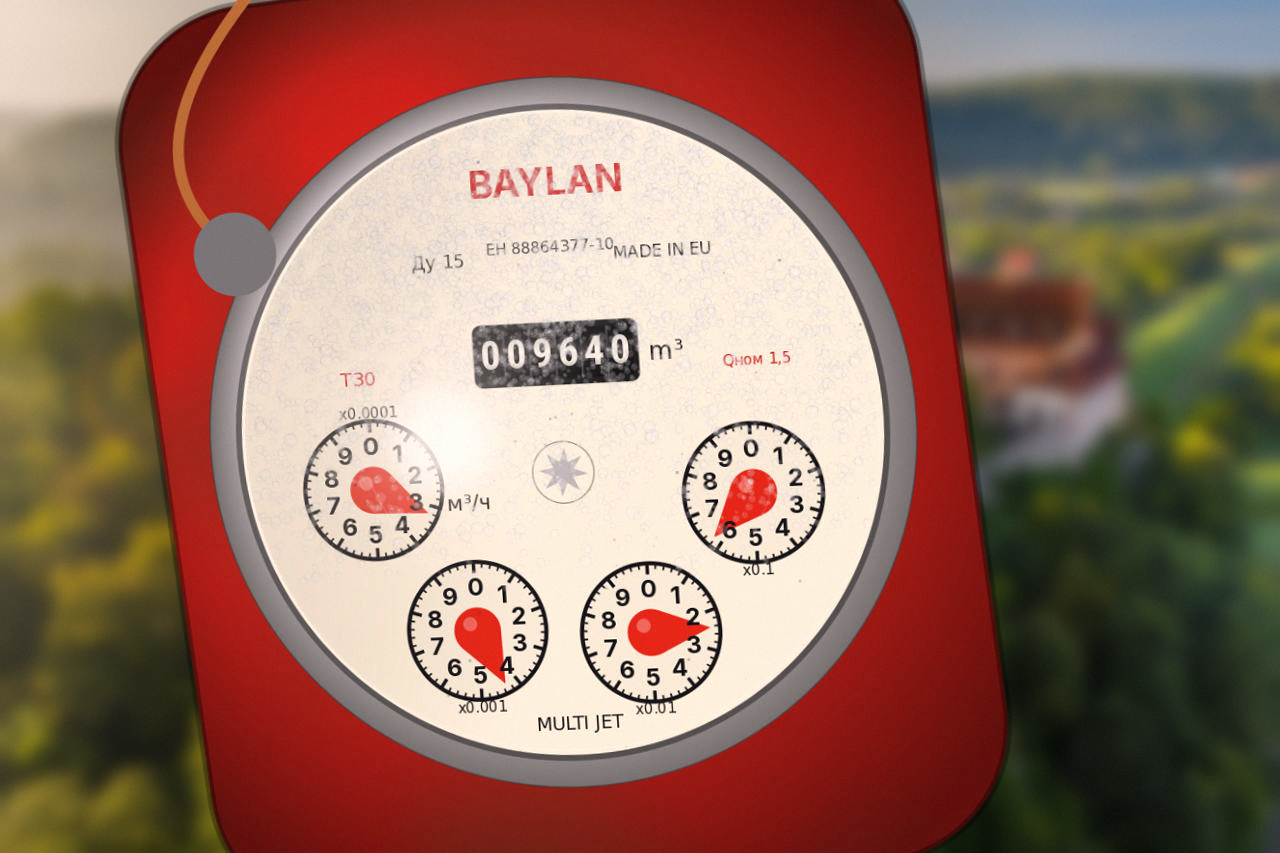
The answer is m³ 9640.6243
